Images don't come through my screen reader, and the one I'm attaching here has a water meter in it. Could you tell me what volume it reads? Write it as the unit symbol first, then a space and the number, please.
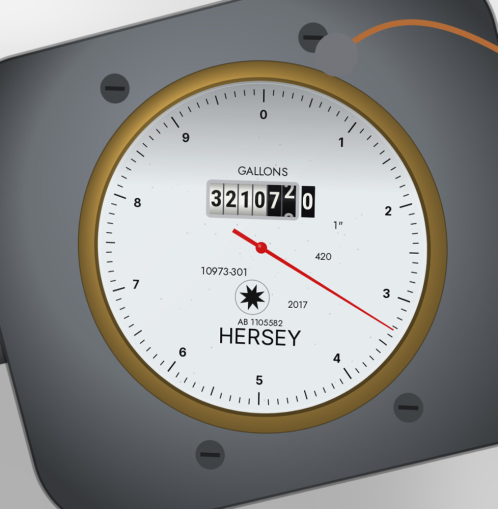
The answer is gal 3210723.3
